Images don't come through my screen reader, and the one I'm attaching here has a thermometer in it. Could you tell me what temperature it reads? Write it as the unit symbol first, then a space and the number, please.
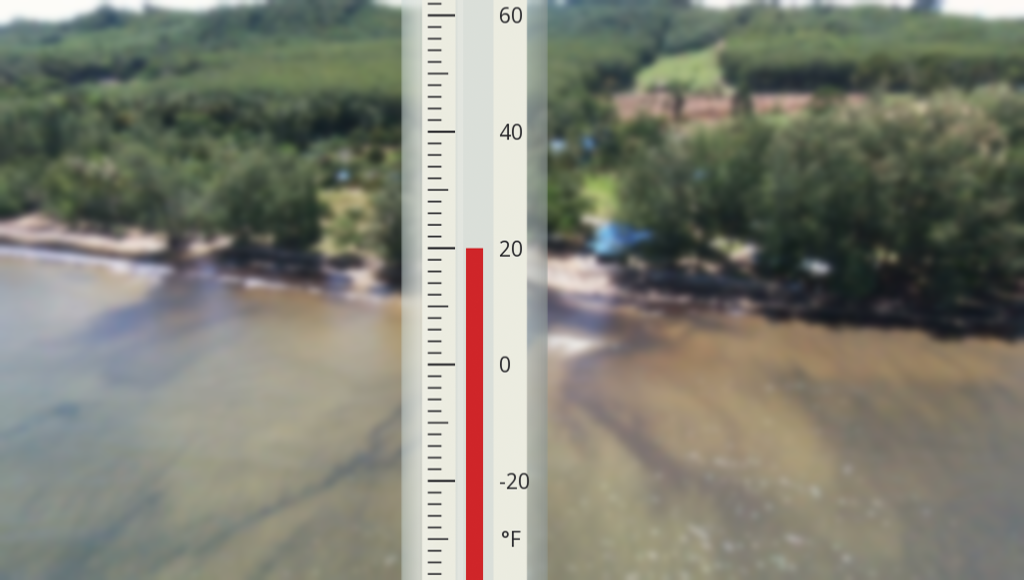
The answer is °F 20
